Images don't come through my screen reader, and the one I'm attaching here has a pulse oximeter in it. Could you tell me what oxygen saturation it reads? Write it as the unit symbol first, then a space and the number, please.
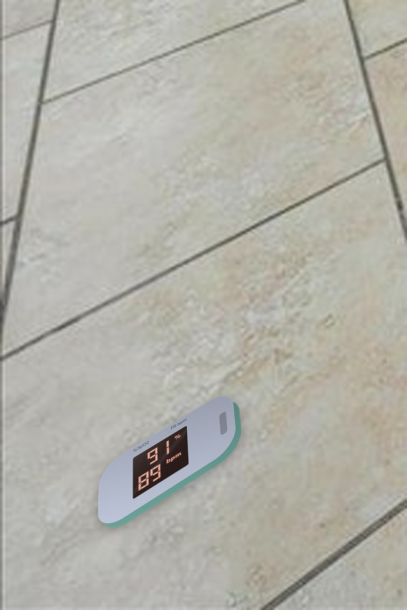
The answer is % 91
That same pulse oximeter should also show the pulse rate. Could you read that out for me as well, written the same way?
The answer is bpm 89
